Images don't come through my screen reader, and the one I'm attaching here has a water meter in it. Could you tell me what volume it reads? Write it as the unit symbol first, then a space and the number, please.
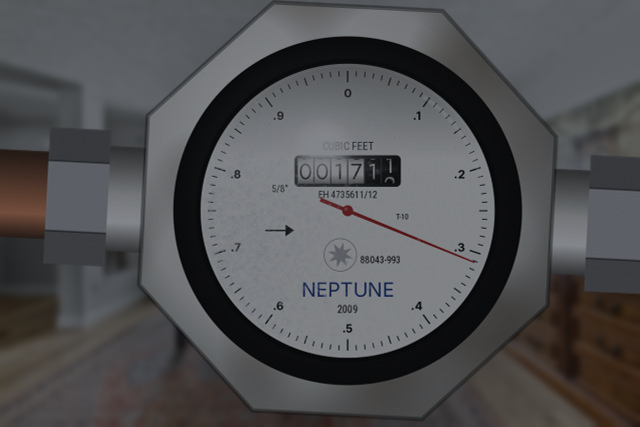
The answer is ft³ 1711.31
